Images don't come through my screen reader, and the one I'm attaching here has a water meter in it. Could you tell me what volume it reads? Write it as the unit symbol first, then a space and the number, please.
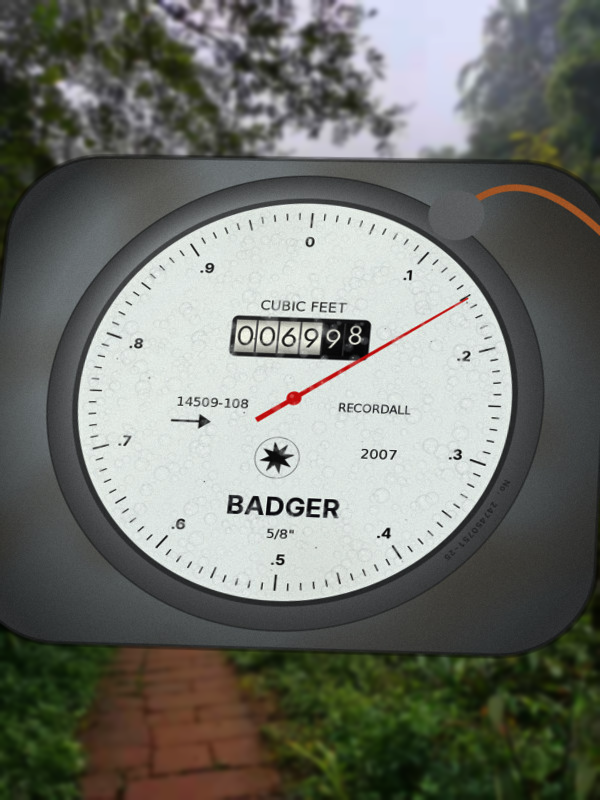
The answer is ft³ 6998.15
